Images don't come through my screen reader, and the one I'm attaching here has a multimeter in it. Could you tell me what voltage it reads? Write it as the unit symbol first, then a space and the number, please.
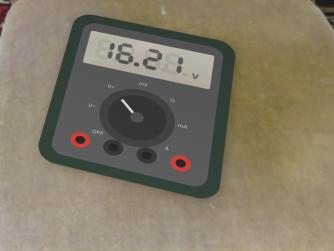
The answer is V 16.21
